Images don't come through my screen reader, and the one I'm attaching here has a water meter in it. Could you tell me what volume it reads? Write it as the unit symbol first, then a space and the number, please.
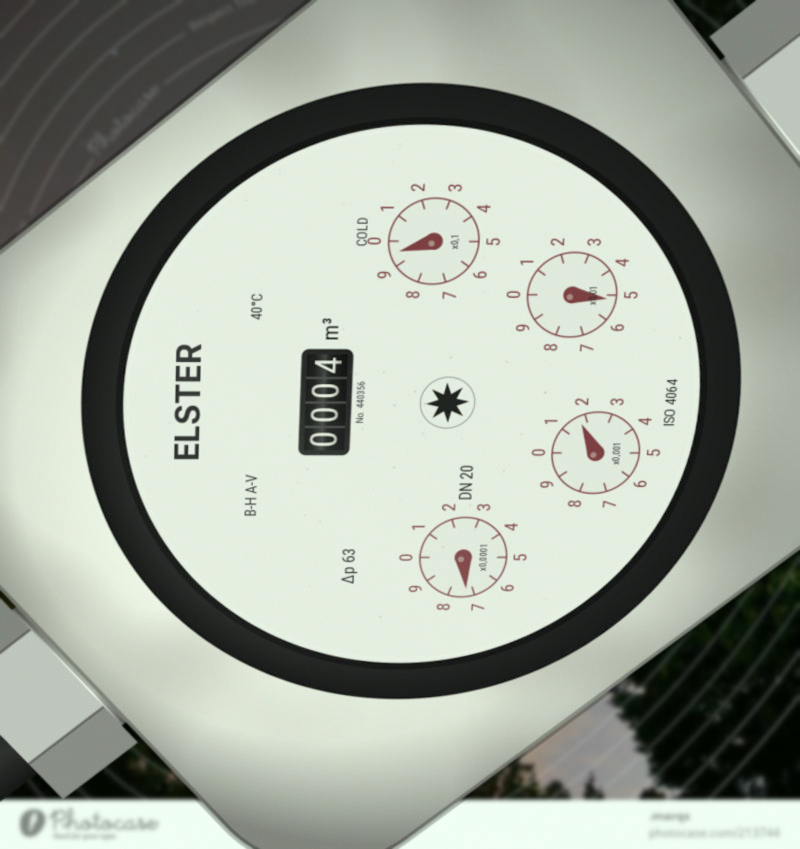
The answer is m³ 3.9517
